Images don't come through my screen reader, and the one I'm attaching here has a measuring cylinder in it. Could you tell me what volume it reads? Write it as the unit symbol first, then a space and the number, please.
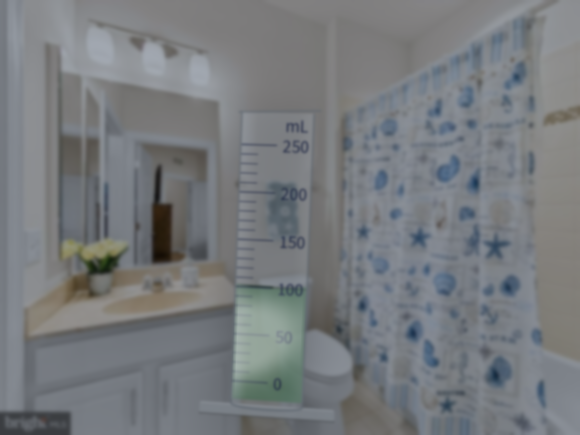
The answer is mL 100
